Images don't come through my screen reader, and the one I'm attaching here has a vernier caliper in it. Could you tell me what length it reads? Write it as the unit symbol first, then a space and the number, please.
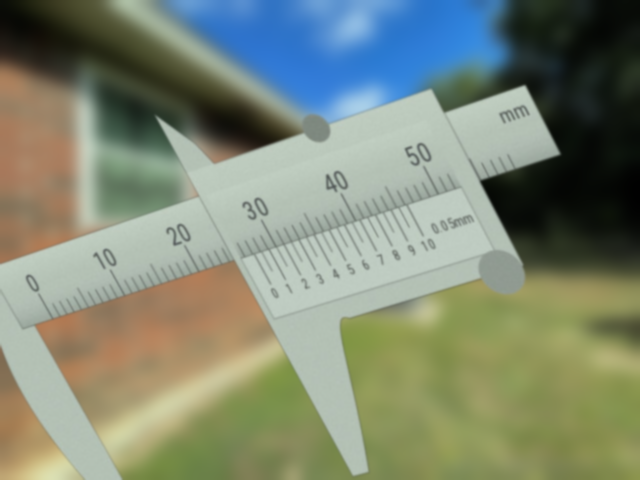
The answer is mm 27.2
